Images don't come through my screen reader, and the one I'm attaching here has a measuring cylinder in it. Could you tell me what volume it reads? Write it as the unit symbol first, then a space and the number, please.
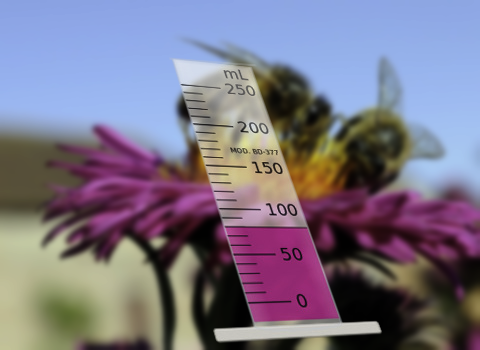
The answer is mL 80
